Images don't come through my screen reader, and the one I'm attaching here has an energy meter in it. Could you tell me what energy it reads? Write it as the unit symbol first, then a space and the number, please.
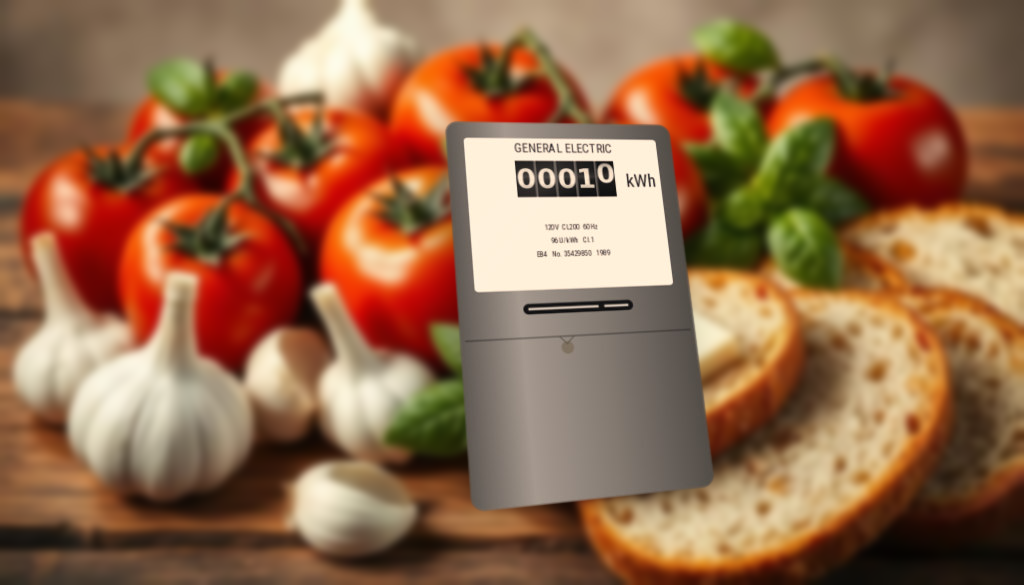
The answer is kWh 10
